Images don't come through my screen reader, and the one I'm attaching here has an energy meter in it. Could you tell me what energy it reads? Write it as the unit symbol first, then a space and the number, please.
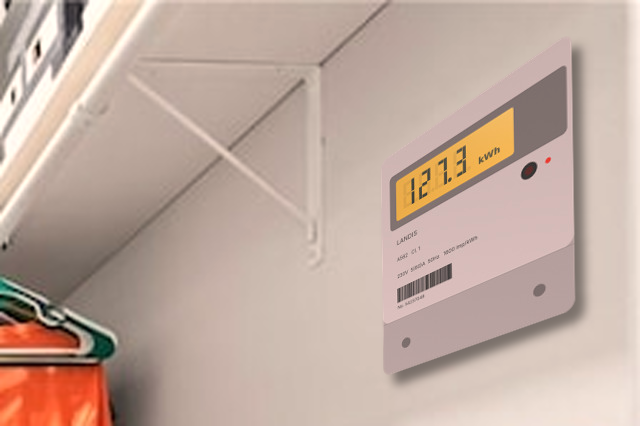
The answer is kWh 127.3
